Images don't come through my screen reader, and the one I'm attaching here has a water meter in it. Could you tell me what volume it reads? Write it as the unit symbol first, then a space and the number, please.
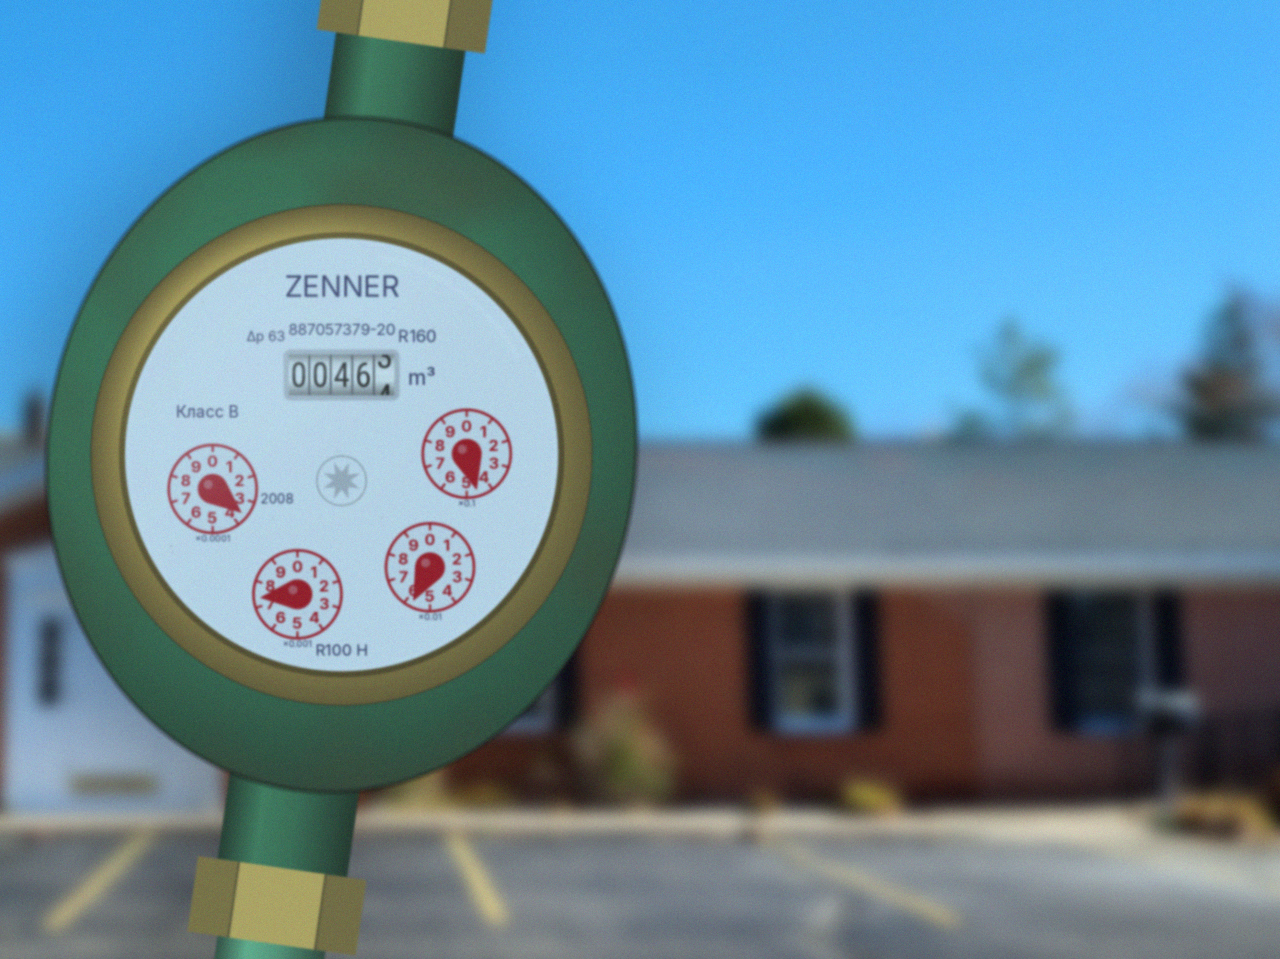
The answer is m³ 463.4573
